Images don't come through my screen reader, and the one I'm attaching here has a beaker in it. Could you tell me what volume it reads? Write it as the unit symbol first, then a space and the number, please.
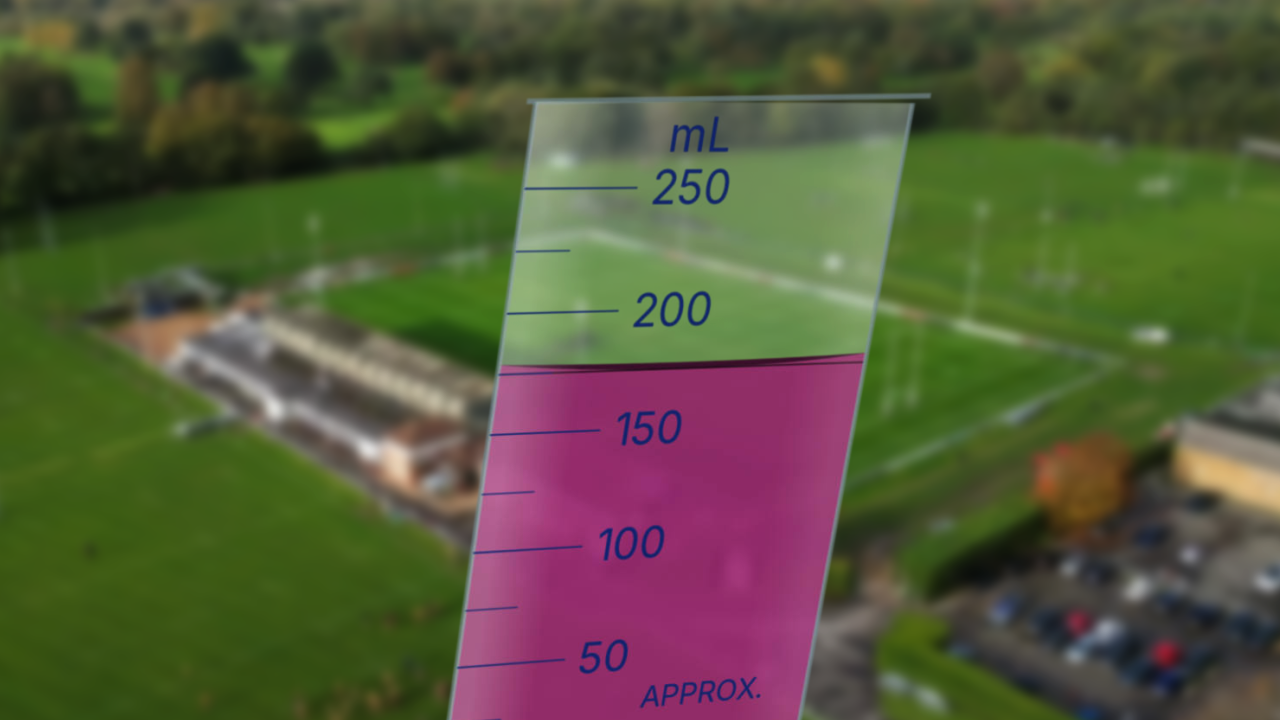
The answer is mL 175
